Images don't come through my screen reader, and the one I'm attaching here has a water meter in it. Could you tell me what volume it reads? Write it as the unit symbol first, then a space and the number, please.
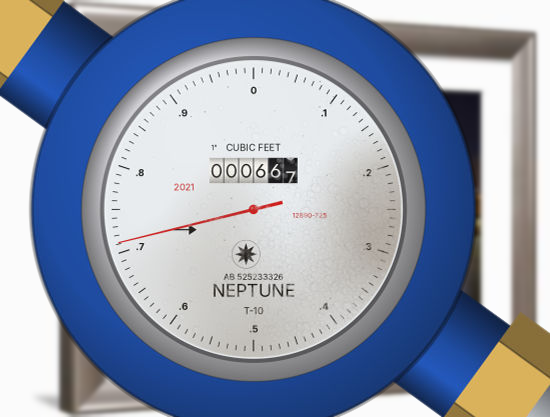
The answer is ft³ 666.71
